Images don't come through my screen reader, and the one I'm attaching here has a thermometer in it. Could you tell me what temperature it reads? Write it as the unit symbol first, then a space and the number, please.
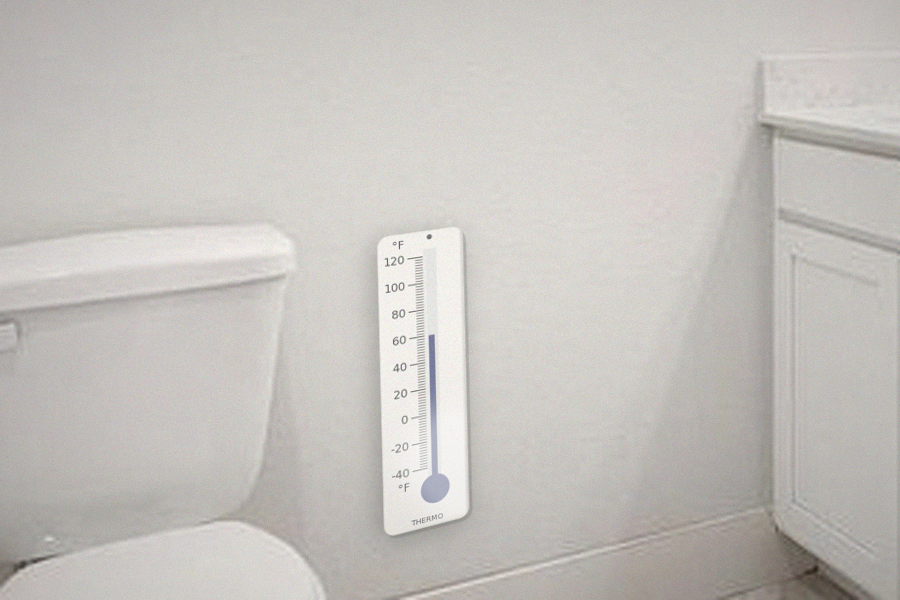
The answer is °F 60
